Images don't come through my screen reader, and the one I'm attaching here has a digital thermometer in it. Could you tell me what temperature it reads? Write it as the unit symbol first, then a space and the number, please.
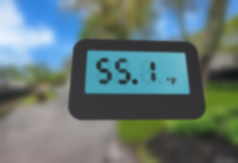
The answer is °F 55.1
